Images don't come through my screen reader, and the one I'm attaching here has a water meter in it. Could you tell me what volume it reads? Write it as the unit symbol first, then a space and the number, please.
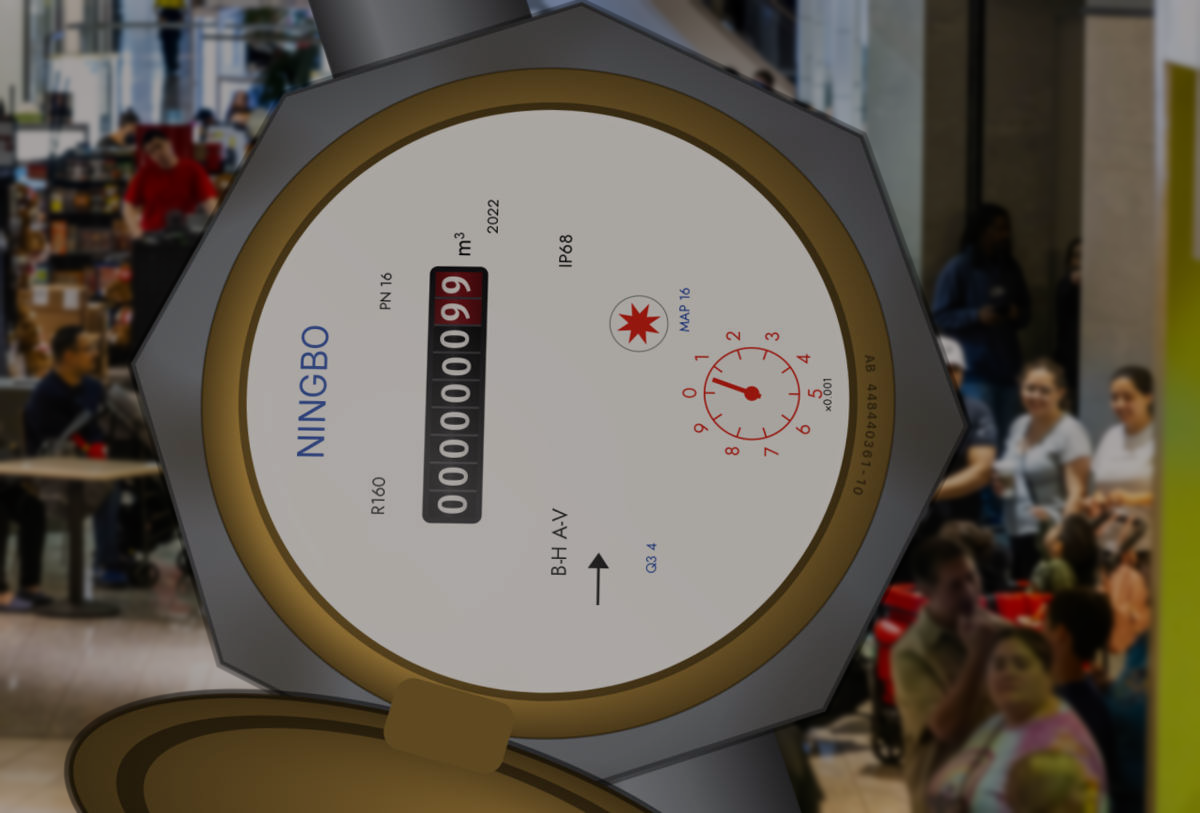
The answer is m³ 0.990
